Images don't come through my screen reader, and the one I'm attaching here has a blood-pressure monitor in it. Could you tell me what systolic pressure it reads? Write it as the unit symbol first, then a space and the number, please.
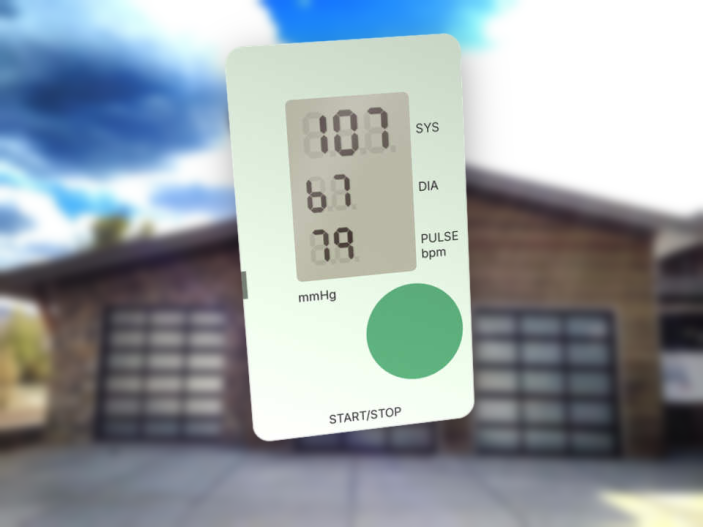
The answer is mmHg 107
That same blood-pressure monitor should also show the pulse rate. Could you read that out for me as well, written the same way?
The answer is bpm 79
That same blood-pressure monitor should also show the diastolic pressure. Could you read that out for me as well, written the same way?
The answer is mmHg 67
